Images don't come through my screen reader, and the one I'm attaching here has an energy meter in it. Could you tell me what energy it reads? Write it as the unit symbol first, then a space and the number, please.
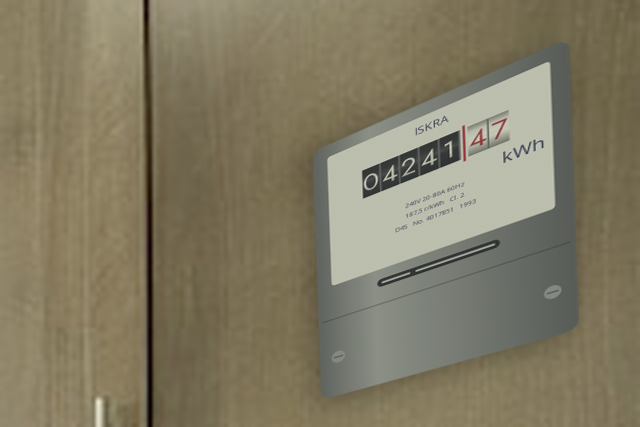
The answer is kWh 4241.47
